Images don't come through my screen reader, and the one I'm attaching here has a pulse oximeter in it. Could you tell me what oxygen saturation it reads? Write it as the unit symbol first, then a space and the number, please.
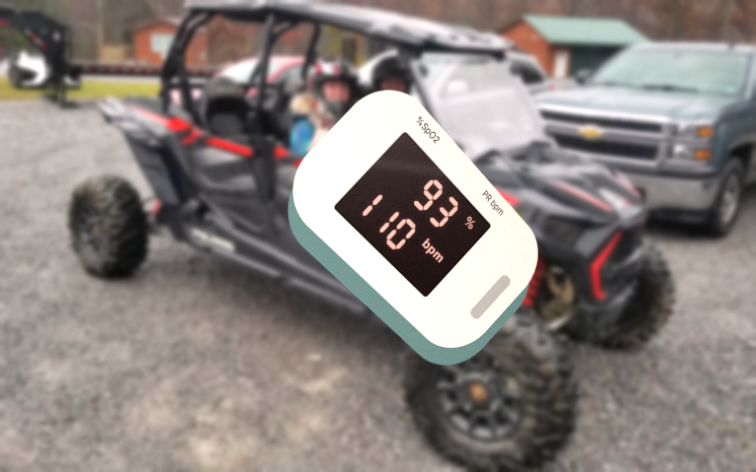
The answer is % 93
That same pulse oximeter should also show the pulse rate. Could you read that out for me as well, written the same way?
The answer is bpm 110
